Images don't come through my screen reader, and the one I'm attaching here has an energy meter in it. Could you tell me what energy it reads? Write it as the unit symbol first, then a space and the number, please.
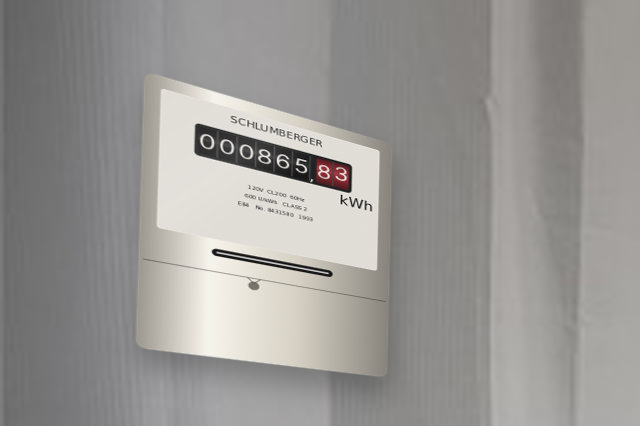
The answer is kWh 865.83
